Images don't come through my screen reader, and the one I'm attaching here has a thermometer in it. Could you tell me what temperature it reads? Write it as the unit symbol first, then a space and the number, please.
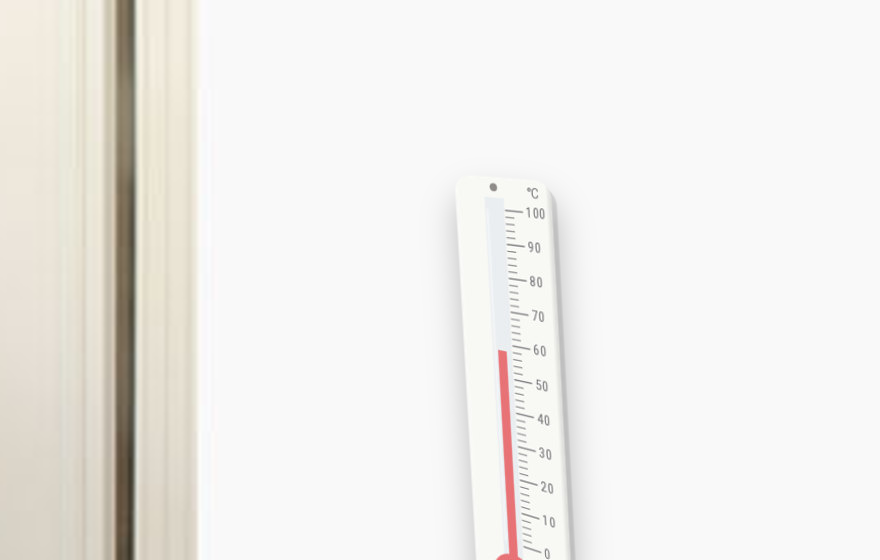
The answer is °C 58
